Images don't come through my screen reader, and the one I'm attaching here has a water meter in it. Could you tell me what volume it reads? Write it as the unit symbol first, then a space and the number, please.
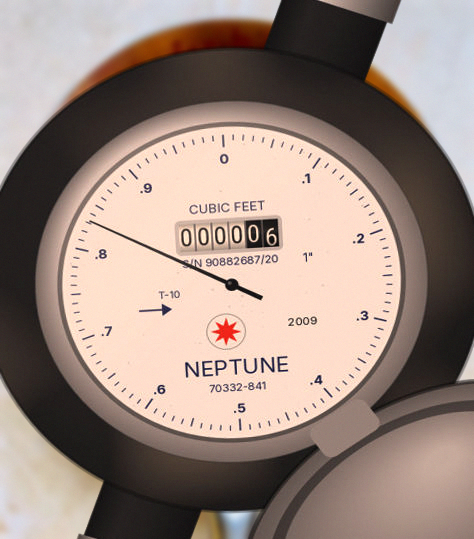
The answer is ft³ 5.83
